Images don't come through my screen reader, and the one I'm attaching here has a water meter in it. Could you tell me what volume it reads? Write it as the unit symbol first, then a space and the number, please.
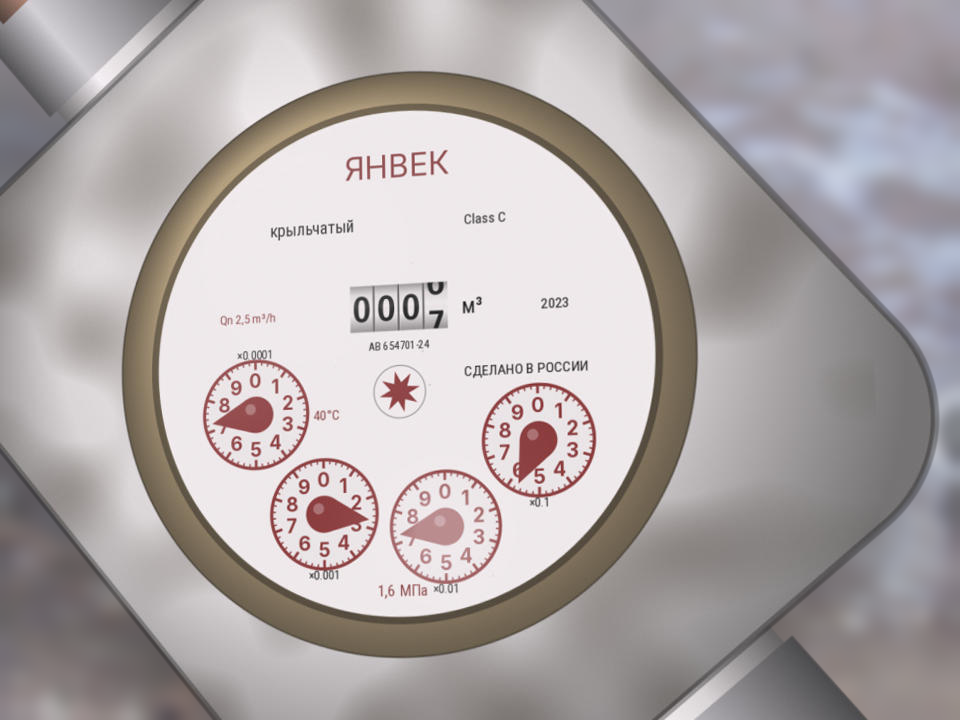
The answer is m³ 6.5727
